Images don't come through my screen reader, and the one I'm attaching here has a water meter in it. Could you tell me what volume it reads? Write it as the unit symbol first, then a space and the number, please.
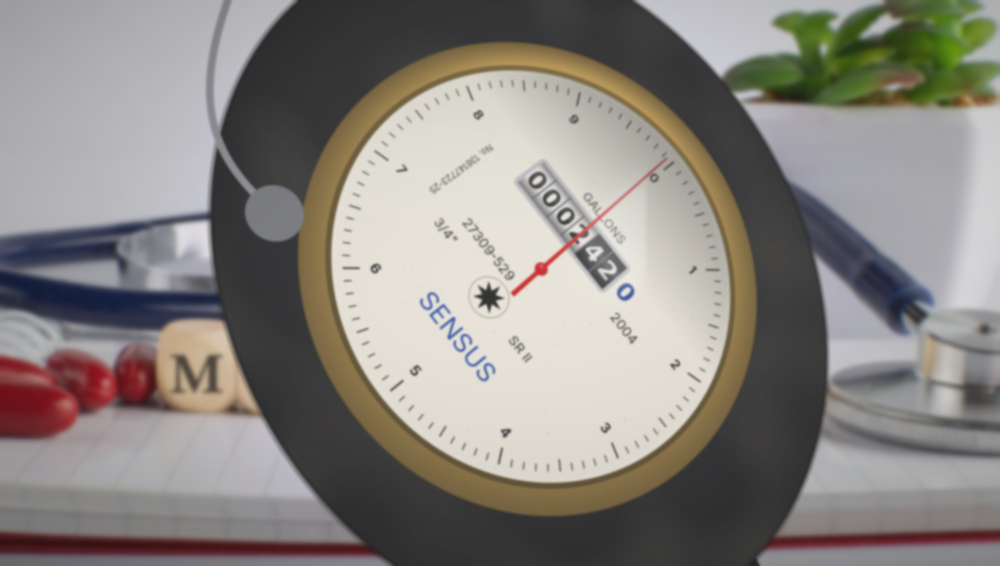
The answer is gal 2419.9
